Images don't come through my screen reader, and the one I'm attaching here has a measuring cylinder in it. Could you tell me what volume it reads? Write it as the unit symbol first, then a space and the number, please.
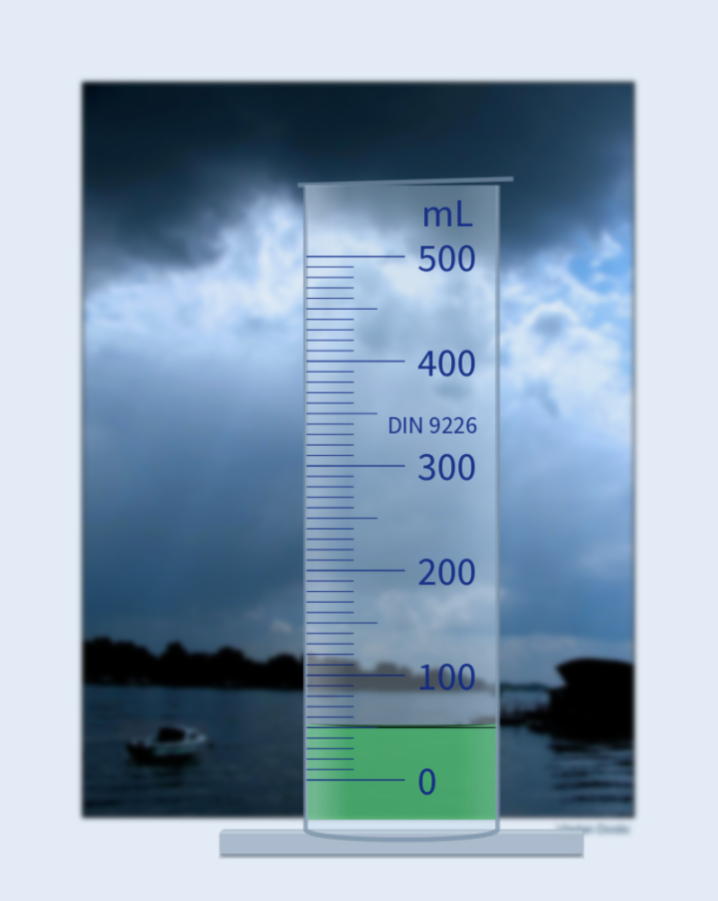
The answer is mL 50
